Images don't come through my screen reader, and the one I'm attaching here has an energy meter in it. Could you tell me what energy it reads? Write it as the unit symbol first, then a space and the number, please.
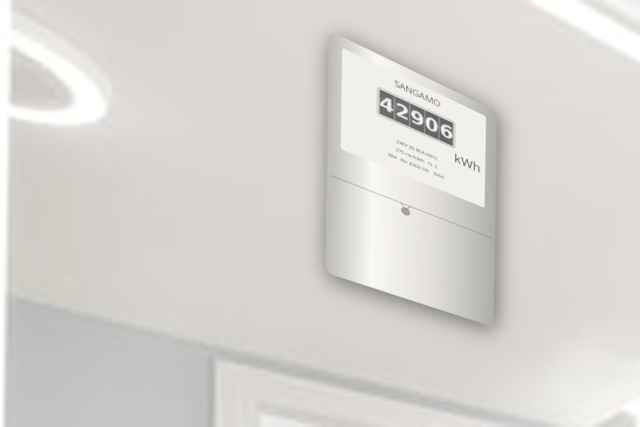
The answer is kWh 42906
